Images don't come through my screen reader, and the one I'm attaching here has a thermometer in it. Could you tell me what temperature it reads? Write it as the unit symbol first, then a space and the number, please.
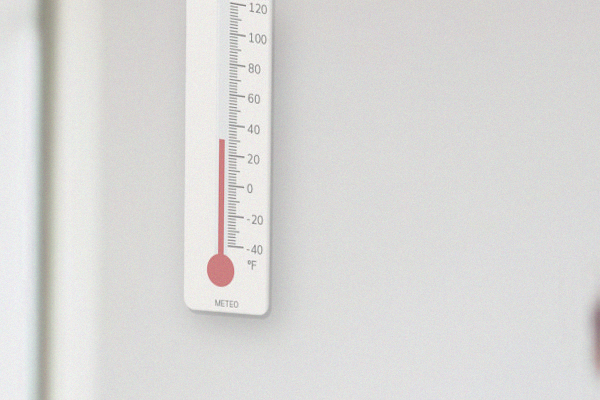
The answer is °F 30
